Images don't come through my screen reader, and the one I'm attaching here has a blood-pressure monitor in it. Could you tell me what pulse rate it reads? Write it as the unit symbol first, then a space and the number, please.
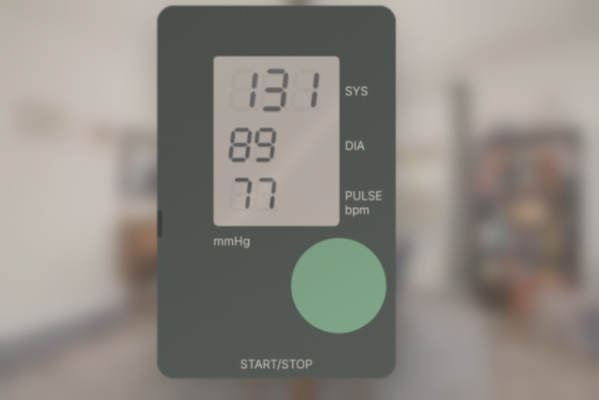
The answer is bpm 77
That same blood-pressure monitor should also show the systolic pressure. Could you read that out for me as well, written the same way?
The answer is mmHg 131
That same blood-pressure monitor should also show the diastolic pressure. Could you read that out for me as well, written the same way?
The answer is mmHg 89
